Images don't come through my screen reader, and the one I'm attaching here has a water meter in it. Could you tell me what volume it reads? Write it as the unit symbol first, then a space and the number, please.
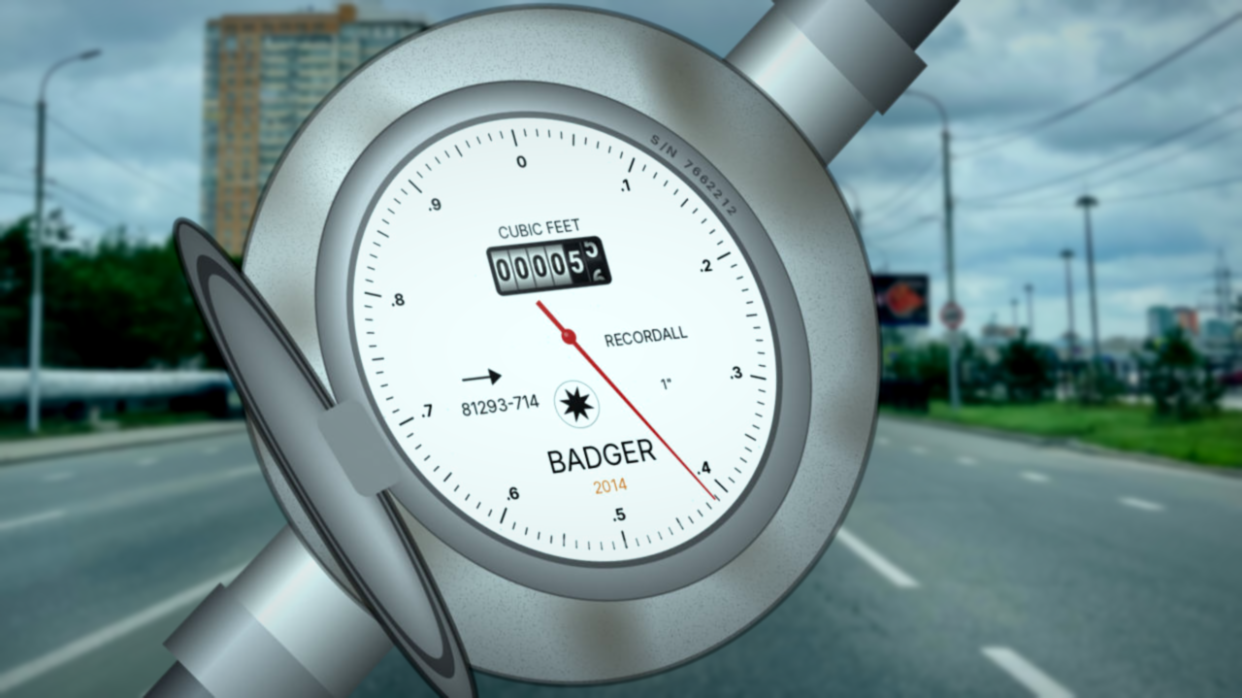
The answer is ft³ 55.41
